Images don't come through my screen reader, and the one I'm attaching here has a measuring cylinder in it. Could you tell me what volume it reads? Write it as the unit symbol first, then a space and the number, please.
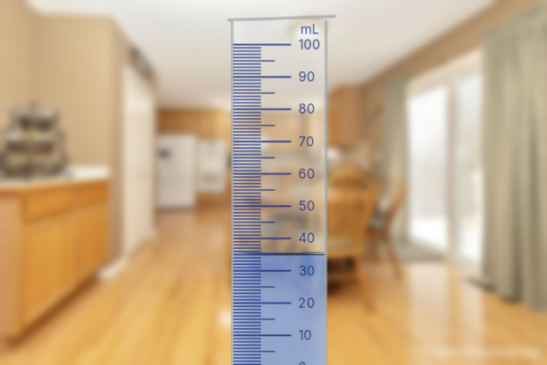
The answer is mL 35
